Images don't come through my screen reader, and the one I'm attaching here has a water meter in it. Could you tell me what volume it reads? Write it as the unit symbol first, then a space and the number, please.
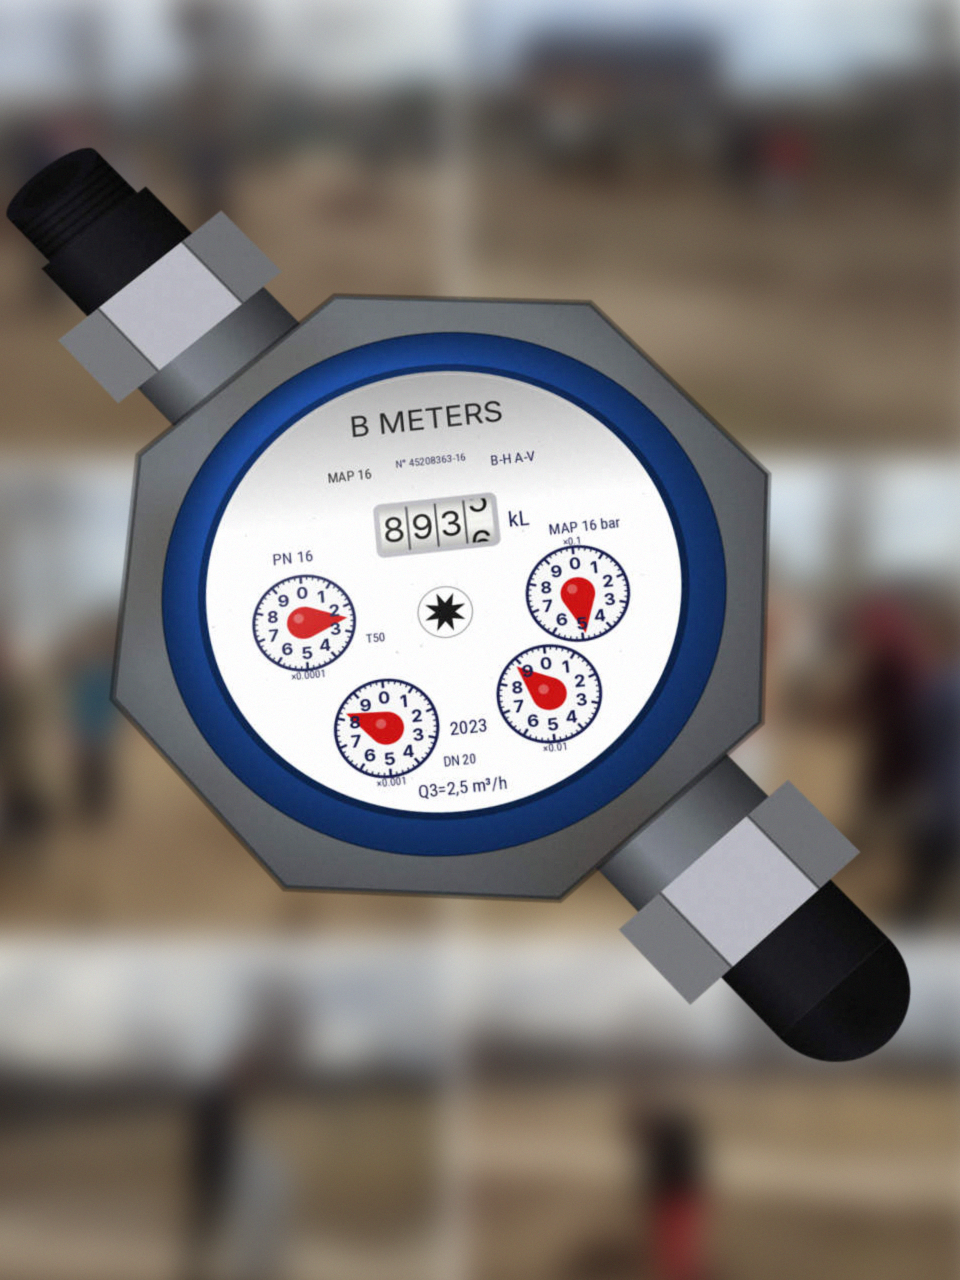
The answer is kL 8935.4882
